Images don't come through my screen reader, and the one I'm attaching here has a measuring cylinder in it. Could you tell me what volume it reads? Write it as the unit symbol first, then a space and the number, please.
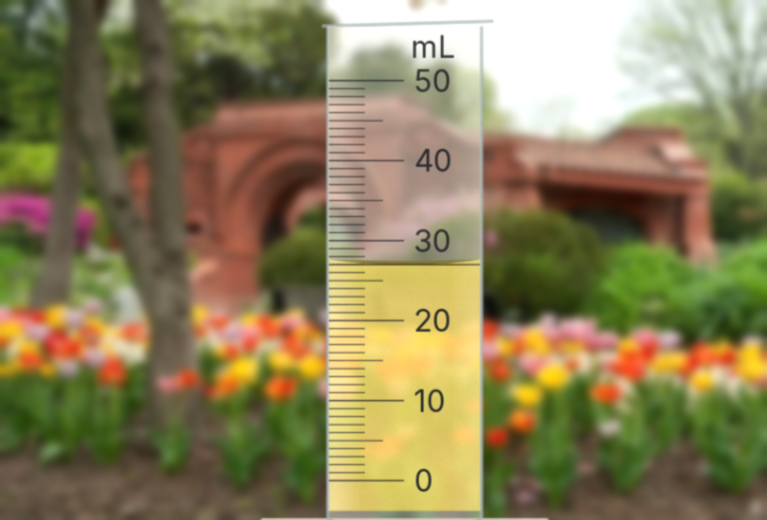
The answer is mL 27
